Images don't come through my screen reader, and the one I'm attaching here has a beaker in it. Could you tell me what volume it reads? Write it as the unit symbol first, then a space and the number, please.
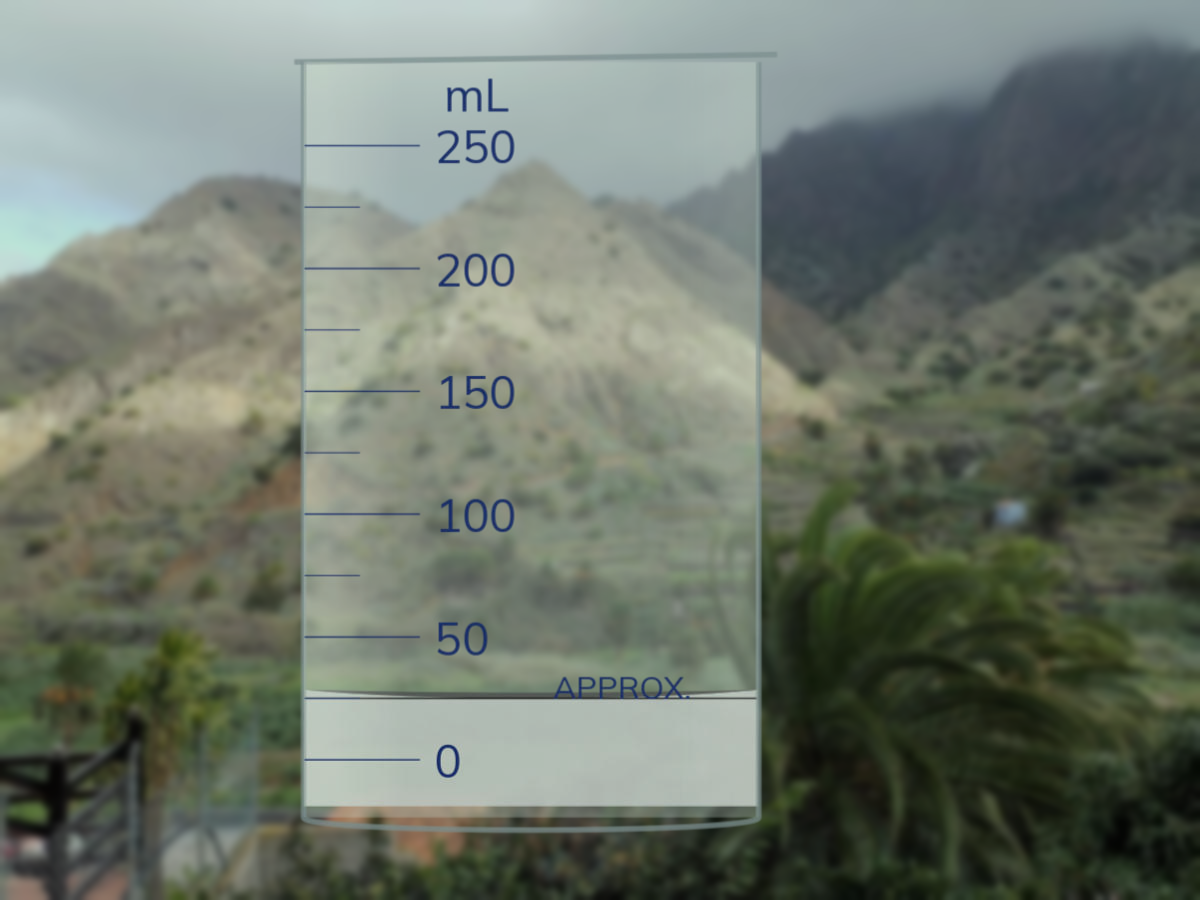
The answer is mL 25
